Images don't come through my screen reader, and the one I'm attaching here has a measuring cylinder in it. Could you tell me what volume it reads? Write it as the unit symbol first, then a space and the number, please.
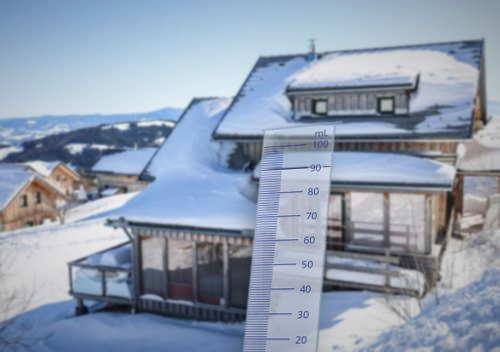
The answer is mL 90
